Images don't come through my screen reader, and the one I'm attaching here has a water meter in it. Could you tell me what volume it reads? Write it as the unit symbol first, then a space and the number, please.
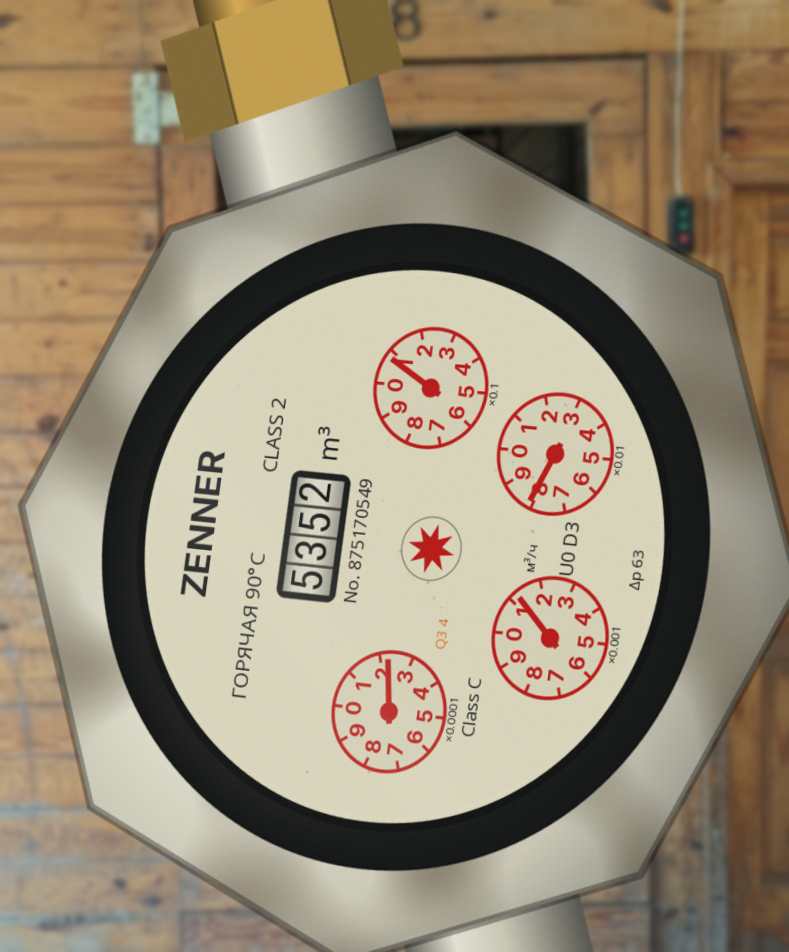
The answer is m³ 5352.0812
